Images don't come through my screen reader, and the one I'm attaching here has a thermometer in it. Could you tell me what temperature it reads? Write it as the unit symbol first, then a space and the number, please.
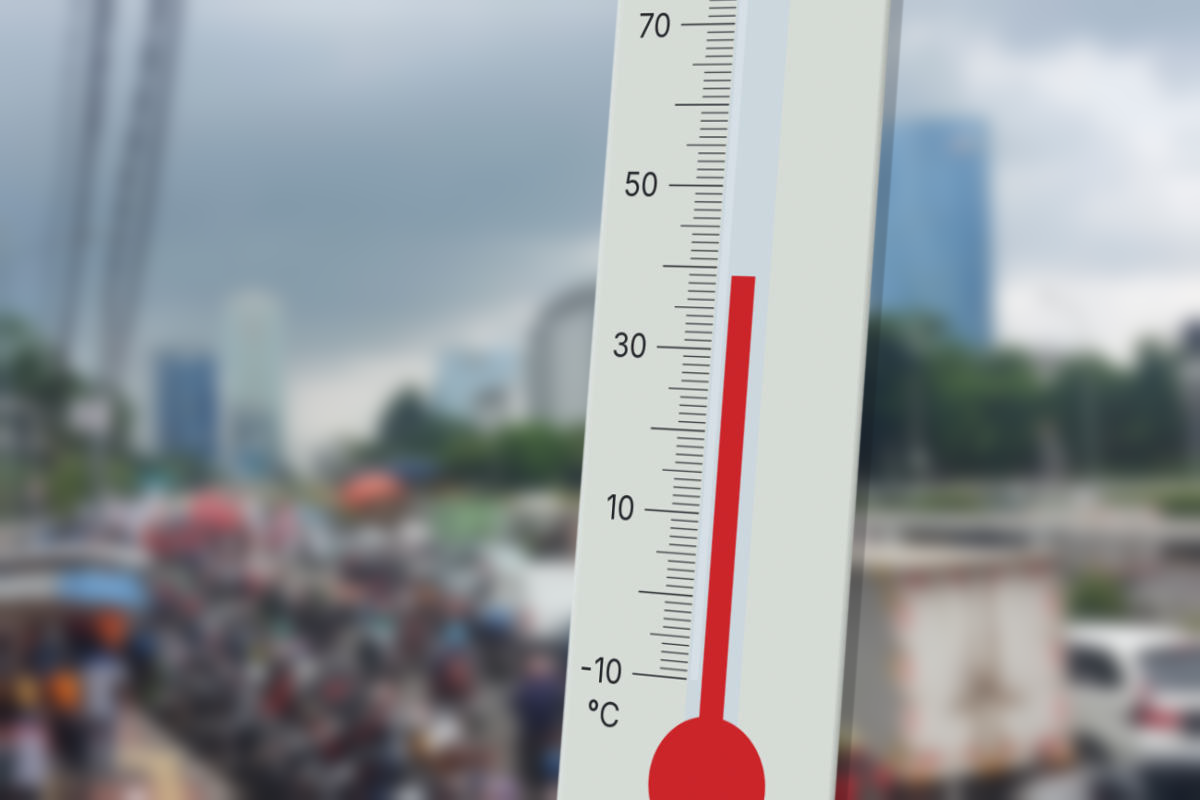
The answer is °C 39
